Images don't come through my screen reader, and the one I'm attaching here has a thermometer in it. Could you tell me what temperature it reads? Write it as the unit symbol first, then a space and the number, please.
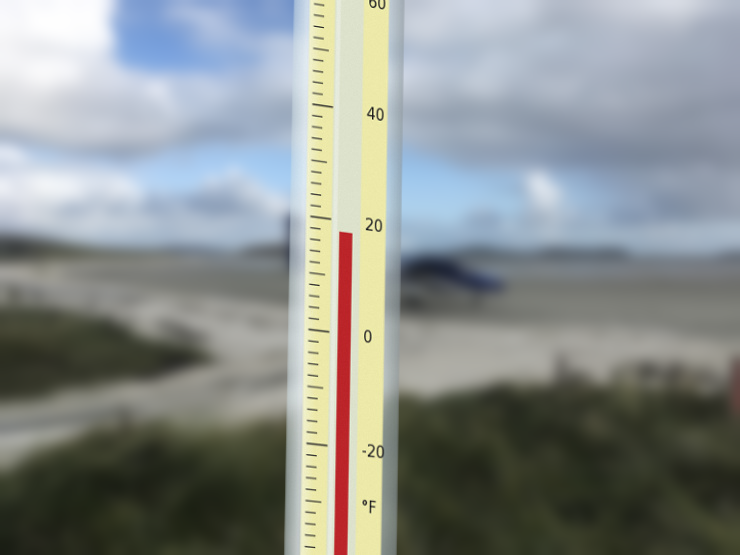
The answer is °F 18
